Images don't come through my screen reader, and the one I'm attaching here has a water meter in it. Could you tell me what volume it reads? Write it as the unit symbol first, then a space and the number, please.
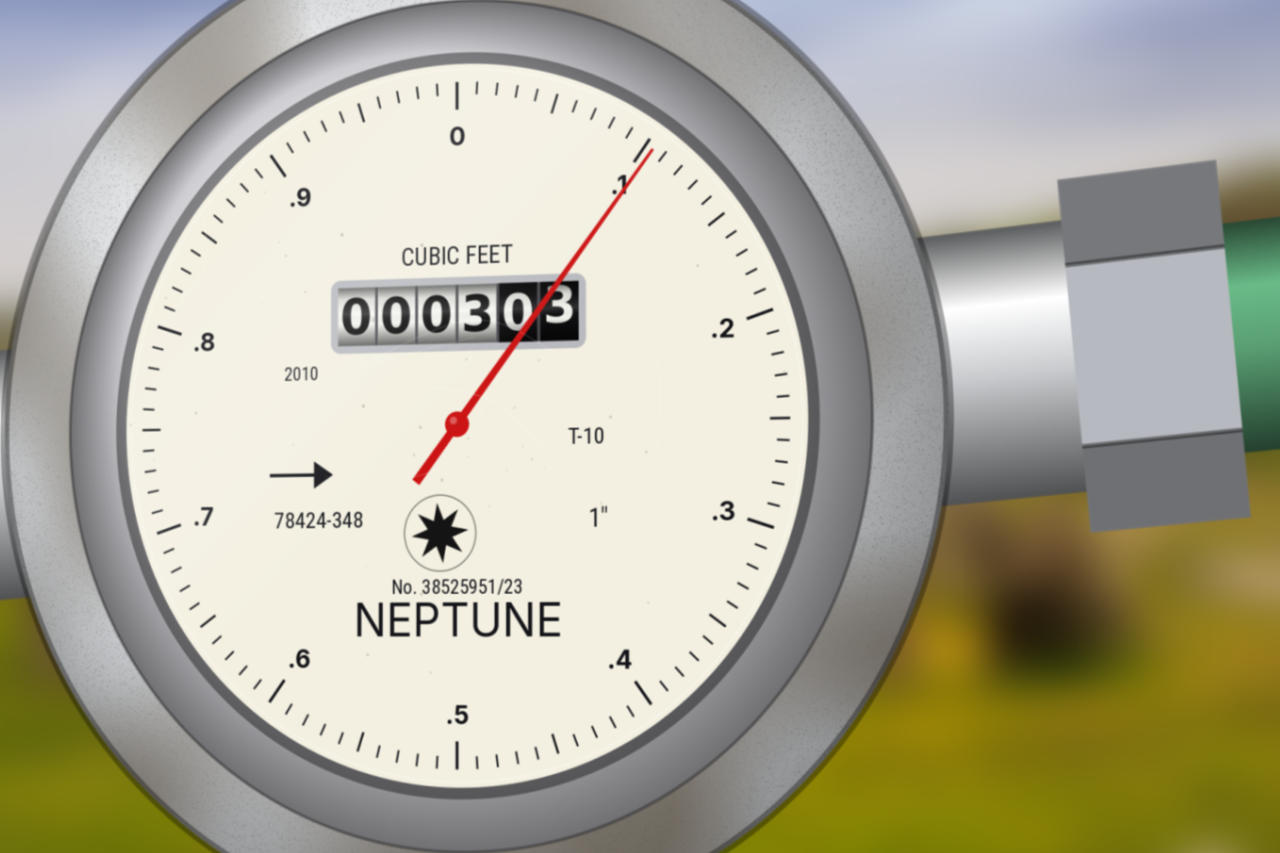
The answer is ft³ 303.10
